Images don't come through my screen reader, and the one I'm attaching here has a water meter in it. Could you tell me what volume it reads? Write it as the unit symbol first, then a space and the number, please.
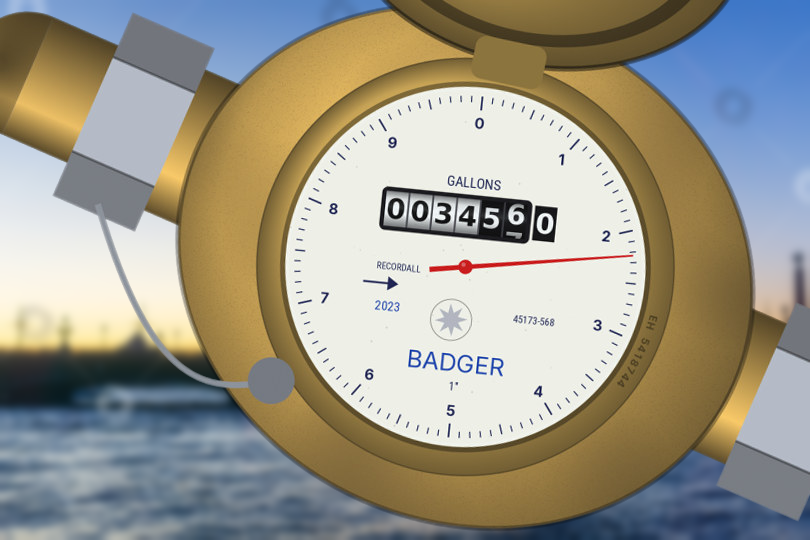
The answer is gal 34562.2
